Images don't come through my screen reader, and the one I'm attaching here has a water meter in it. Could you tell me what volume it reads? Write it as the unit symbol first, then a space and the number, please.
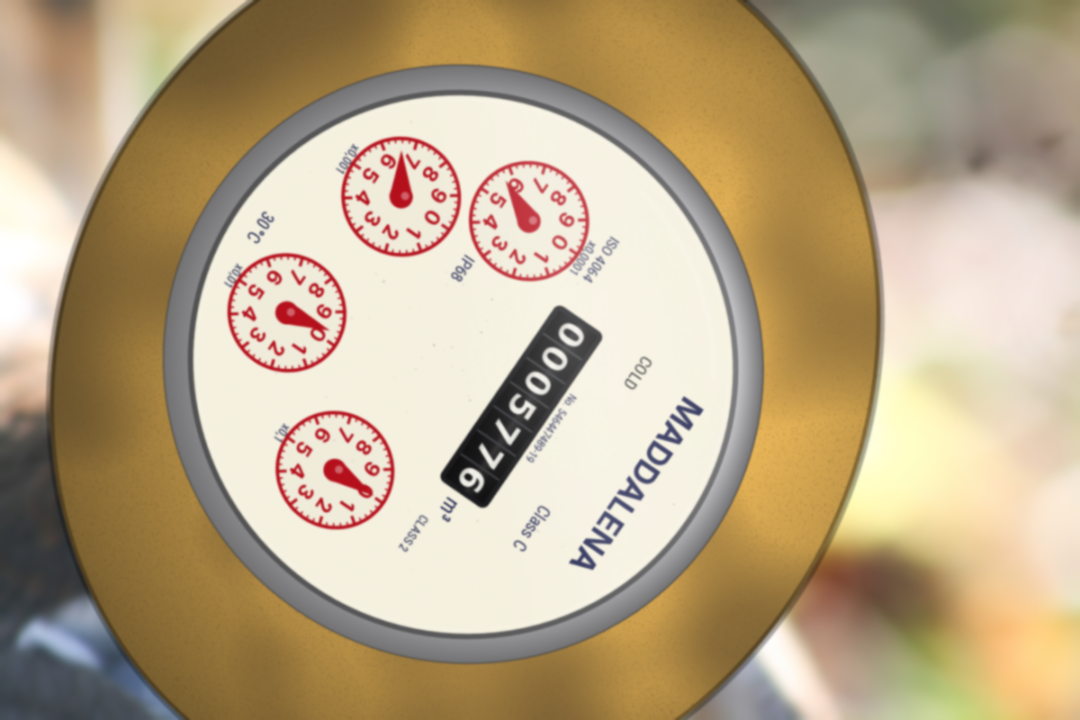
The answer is m³ 5775.9965
